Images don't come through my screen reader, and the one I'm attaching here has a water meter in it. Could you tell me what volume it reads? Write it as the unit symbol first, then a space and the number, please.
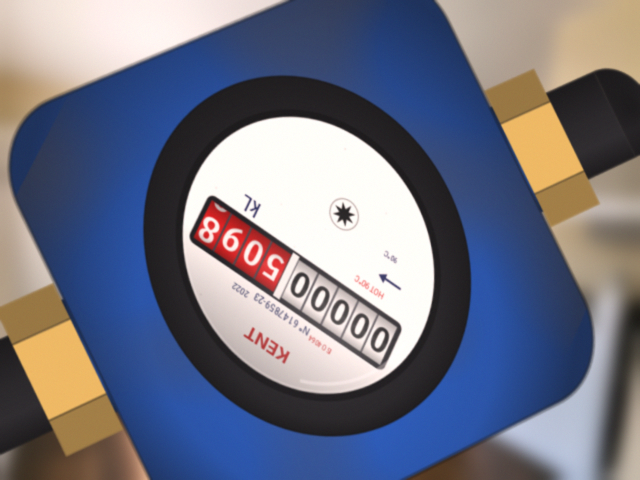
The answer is kL 0.5098
